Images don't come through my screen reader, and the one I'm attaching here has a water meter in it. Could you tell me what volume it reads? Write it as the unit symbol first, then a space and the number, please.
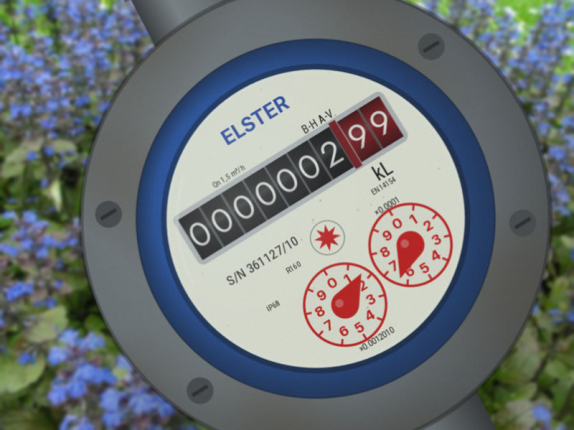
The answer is kL 2.9916
